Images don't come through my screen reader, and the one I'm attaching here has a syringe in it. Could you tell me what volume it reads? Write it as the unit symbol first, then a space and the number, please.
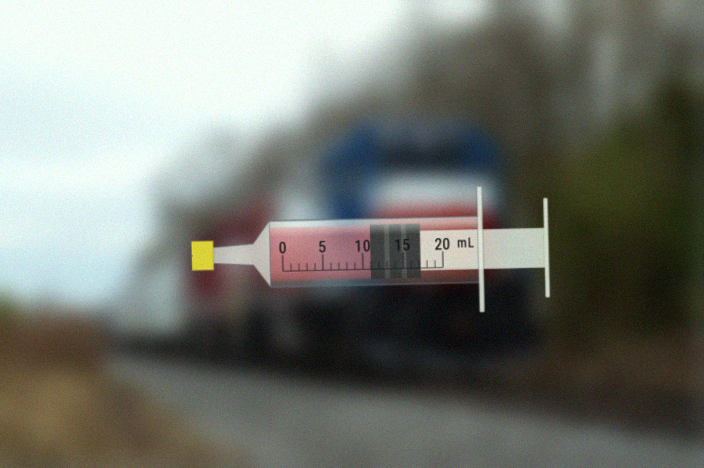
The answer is mL 11
